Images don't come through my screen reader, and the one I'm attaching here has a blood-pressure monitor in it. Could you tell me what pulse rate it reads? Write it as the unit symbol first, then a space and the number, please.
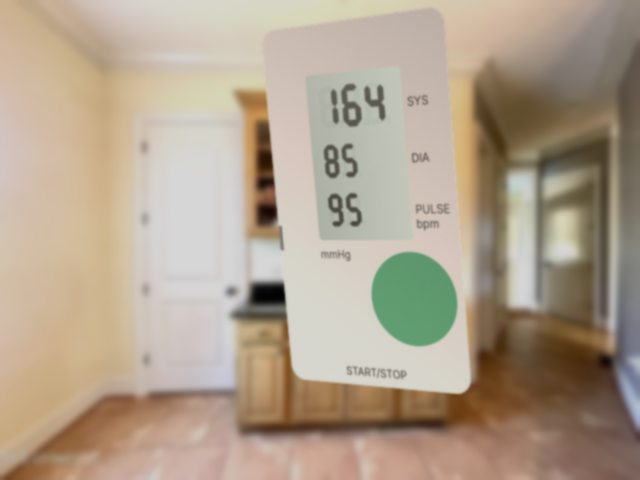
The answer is bpm 95
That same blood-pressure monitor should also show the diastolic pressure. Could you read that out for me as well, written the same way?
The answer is mmHg 85
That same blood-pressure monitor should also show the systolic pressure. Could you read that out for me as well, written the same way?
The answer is mmHg 164
